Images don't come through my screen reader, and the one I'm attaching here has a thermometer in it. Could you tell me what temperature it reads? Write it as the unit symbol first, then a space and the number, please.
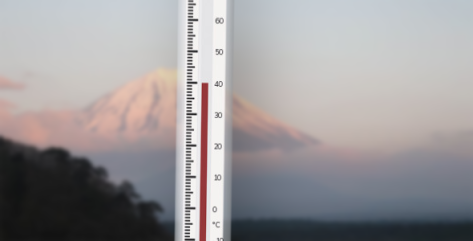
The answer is °C 40
